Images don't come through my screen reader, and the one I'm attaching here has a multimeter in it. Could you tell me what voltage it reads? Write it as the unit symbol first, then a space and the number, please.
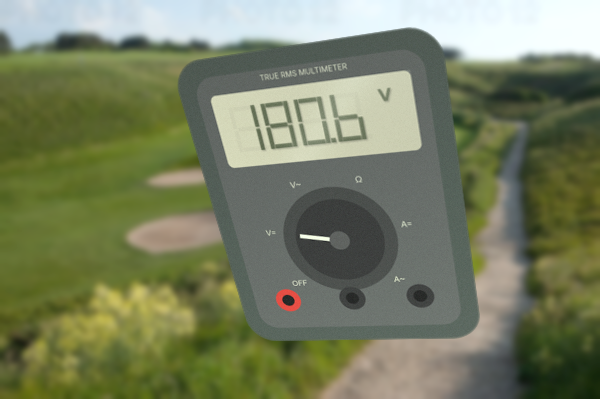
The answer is V 180.6
